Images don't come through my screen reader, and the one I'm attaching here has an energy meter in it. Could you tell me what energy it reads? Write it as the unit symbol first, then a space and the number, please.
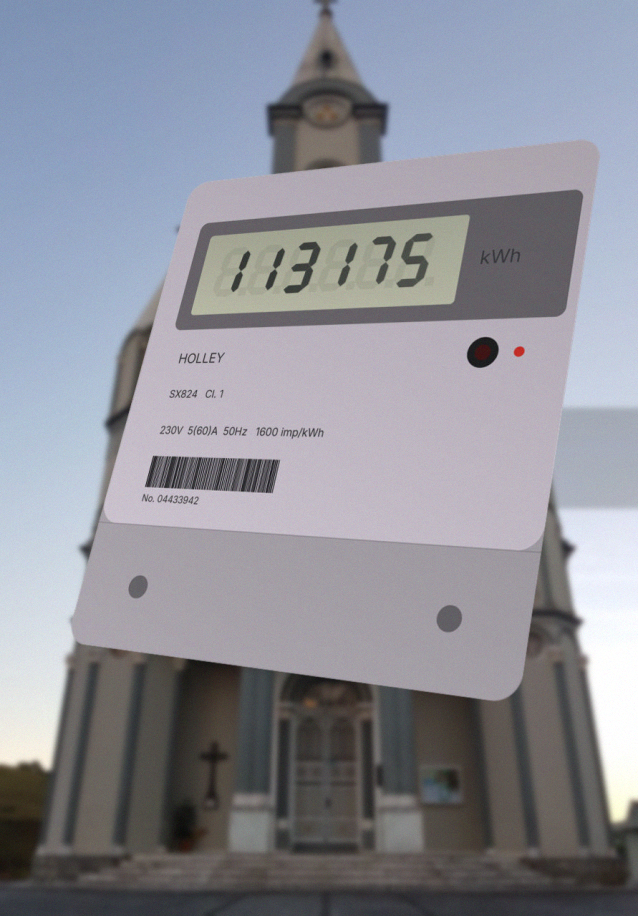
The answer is kWh 113175
